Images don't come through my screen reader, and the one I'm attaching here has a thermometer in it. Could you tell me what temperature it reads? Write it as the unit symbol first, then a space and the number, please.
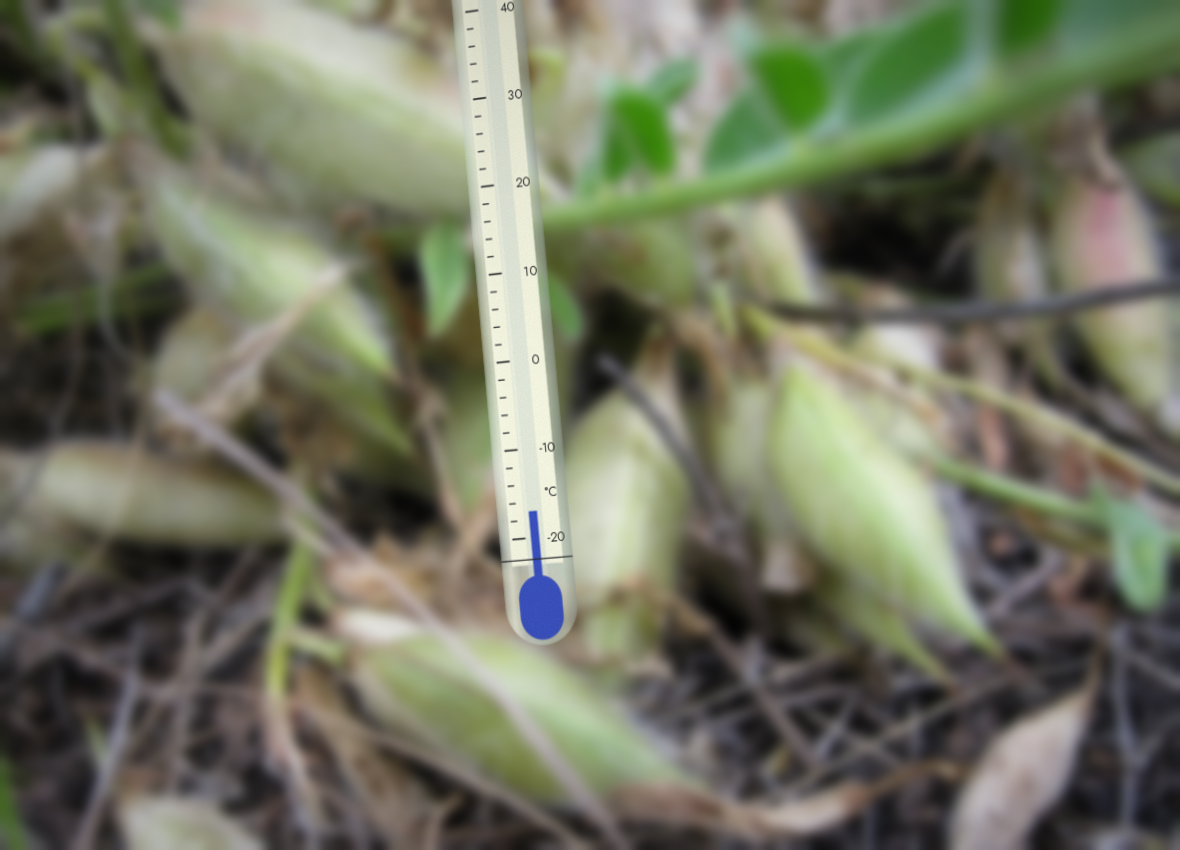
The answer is °C -17
